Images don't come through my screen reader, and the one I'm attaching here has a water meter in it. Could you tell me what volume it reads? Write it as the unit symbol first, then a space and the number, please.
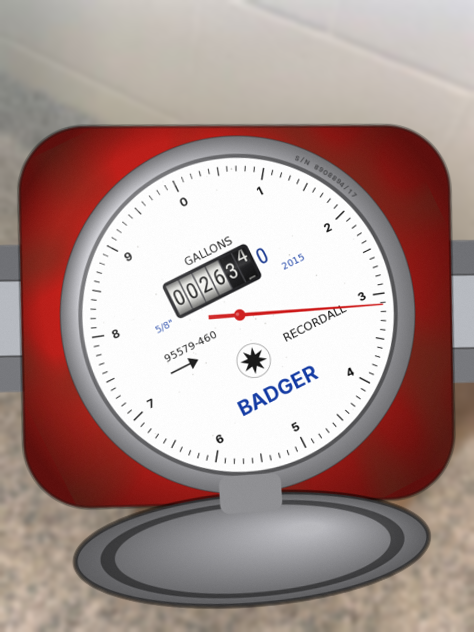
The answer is gal 26343.1
